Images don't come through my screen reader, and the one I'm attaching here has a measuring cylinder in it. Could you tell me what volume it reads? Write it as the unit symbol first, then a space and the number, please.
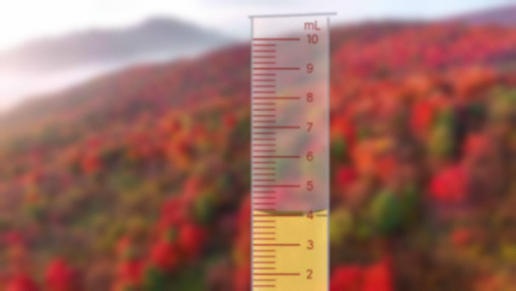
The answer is mL 4
